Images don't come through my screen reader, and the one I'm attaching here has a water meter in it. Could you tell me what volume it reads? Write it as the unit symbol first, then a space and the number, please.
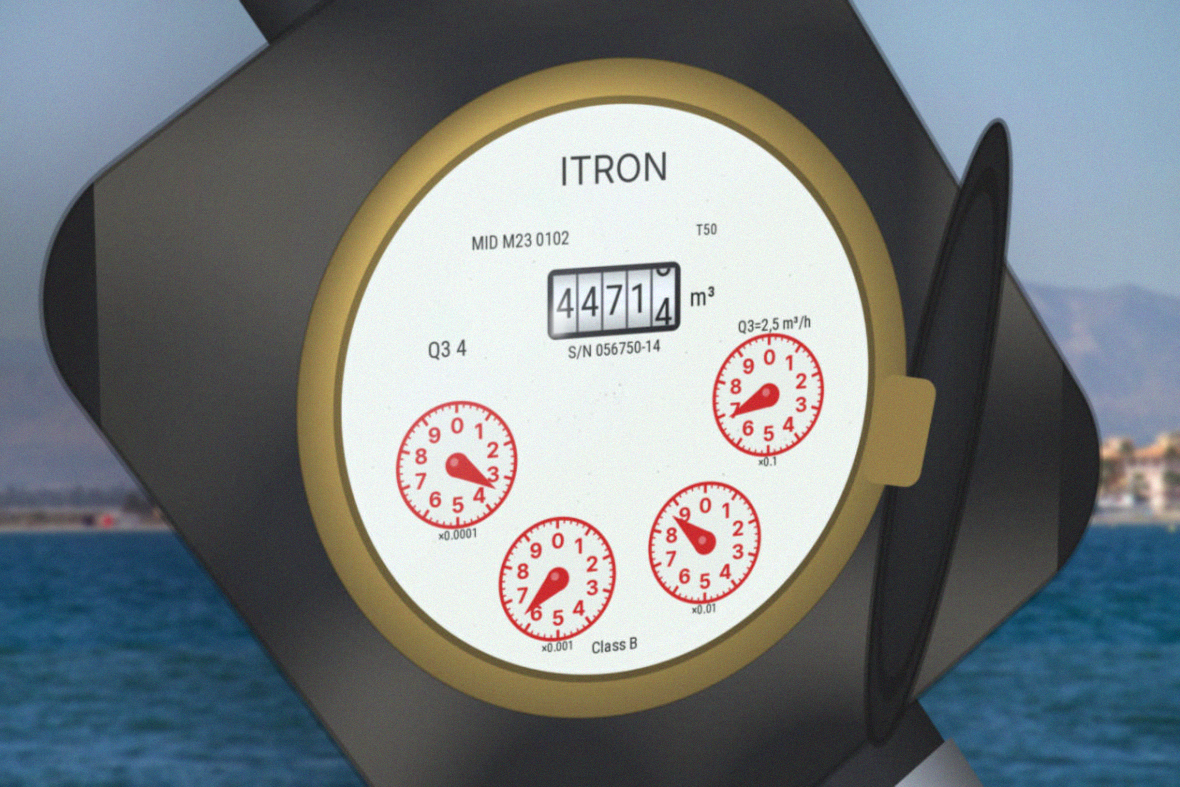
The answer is m³ 44713.6863
